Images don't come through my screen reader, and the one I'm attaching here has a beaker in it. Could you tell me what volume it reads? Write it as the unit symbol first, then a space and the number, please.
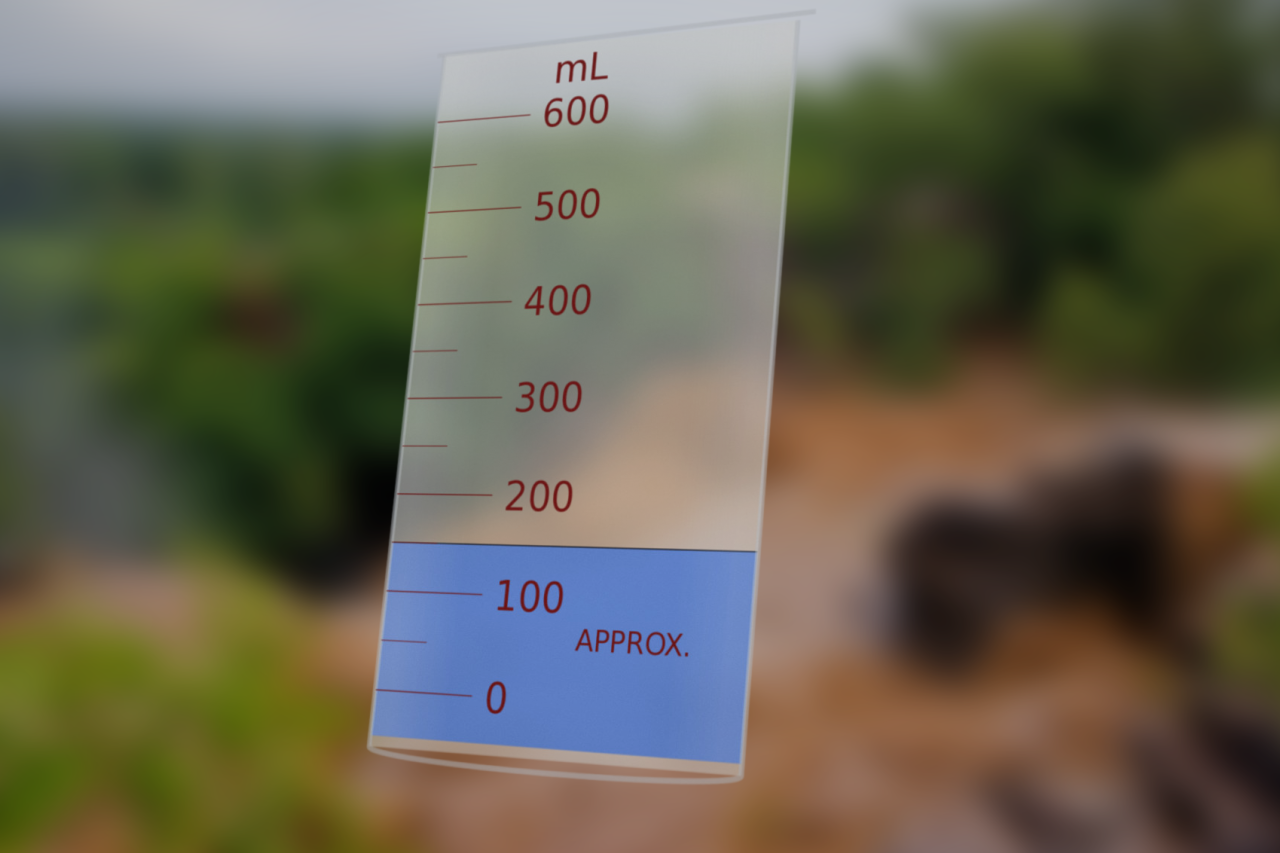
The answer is mL 150
